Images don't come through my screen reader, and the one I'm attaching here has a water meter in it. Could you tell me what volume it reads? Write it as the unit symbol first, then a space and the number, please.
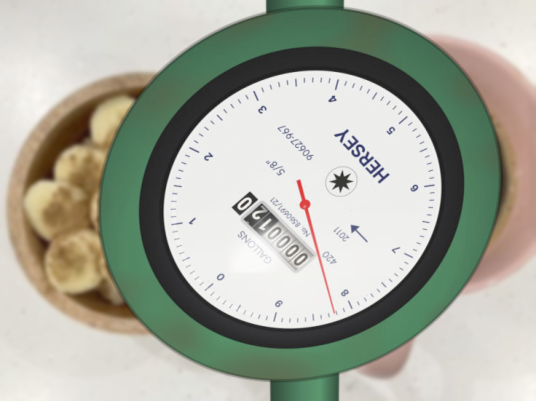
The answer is gal 118.2
